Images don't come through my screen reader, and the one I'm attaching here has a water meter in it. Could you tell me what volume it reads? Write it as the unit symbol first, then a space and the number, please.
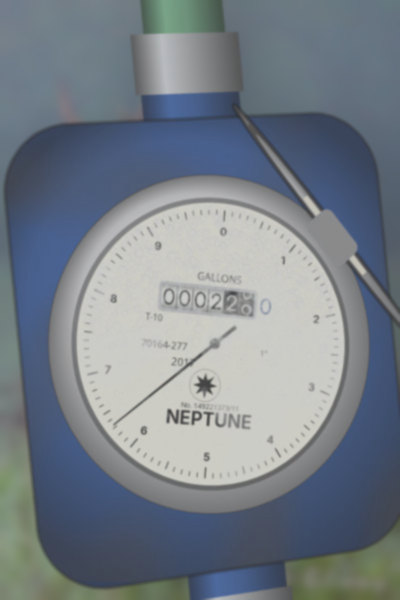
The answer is gal 2286.3
